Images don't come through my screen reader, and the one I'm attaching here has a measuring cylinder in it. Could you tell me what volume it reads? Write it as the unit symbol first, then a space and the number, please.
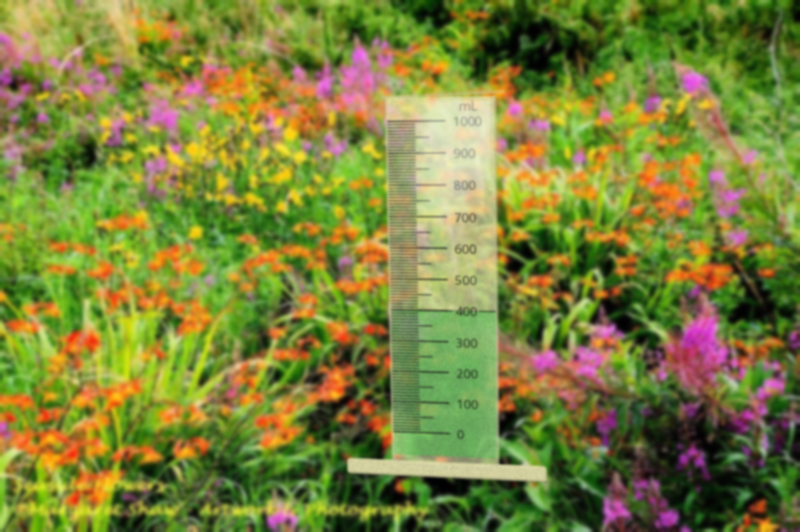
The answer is mL 400
